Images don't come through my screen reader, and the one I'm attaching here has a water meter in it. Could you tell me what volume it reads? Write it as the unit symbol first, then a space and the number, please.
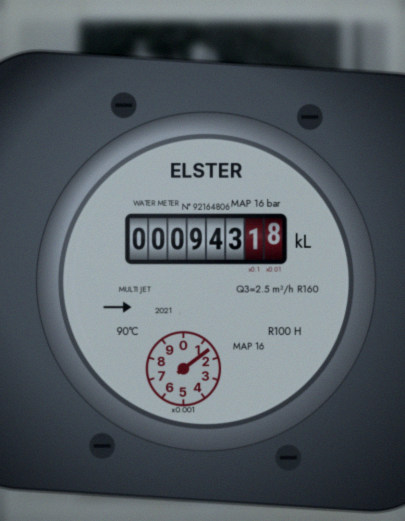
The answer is kL 943.181
